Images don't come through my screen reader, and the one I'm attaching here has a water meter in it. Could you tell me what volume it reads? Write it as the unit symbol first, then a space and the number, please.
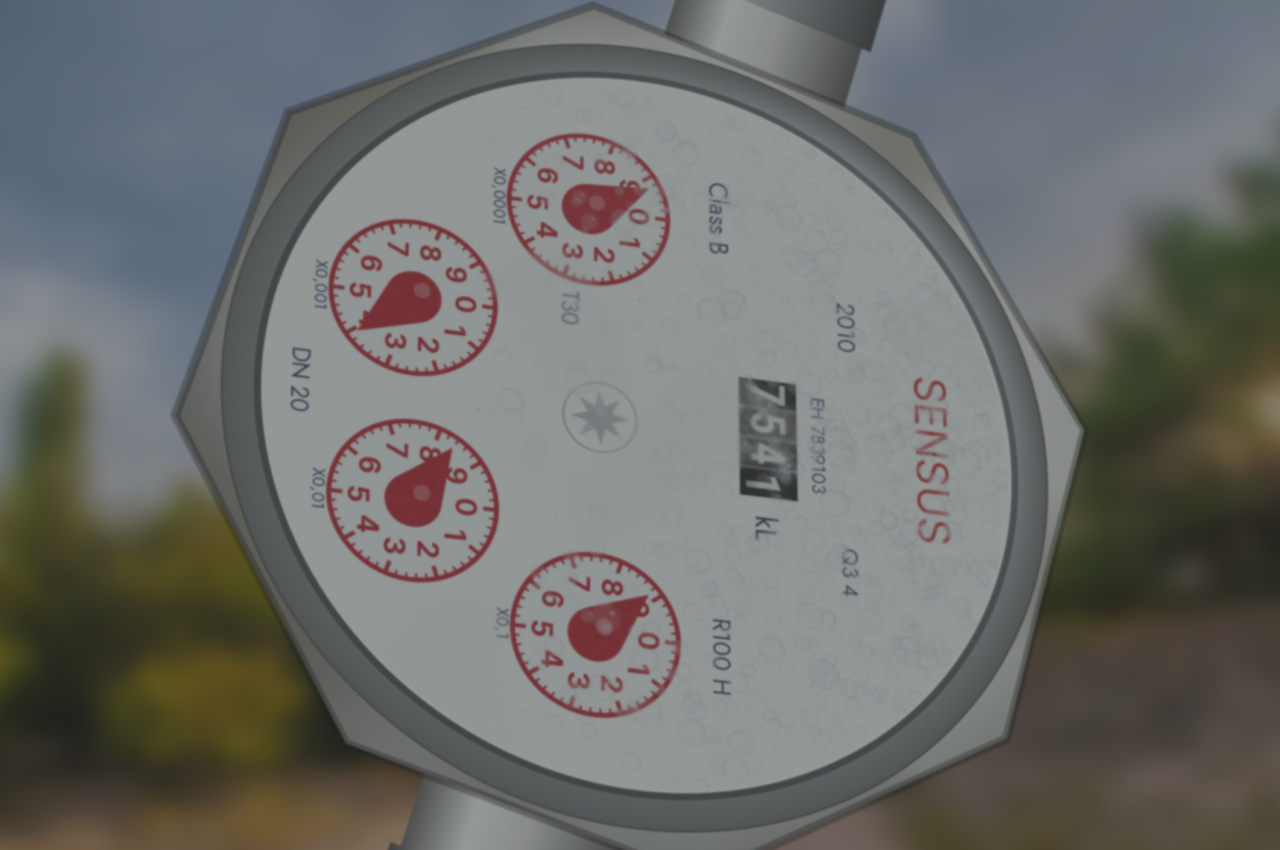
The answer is kL 7540.8839
